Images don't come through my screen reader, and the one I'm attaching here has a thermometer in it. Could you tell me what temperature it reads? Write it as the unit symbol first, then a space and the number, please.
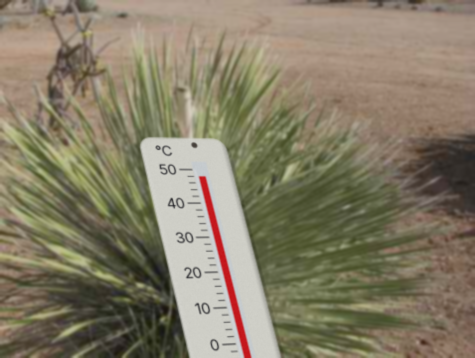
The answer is °C 48
